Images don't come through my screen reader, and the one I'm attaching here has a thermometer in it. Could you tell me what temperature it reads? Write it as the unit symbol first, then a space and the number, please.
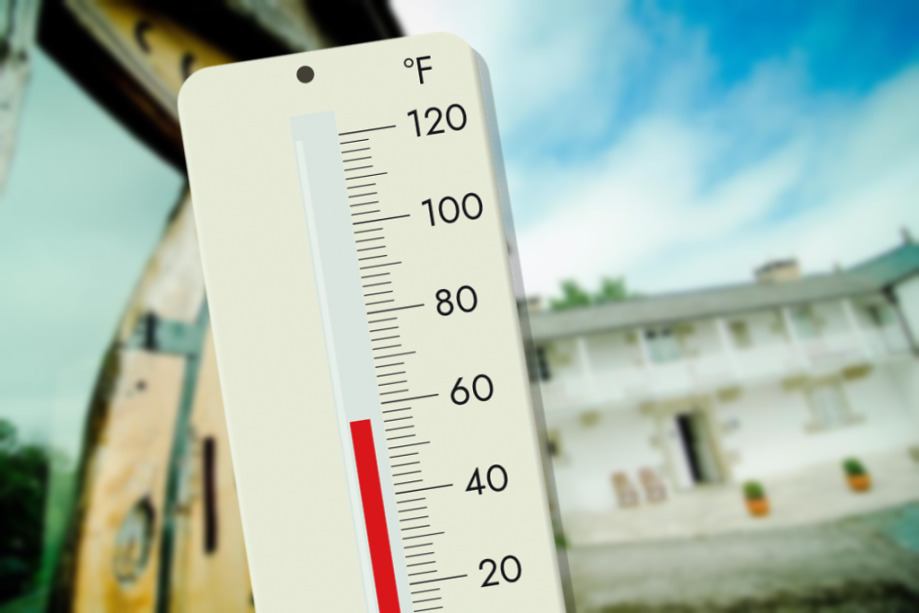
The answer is °F 57
